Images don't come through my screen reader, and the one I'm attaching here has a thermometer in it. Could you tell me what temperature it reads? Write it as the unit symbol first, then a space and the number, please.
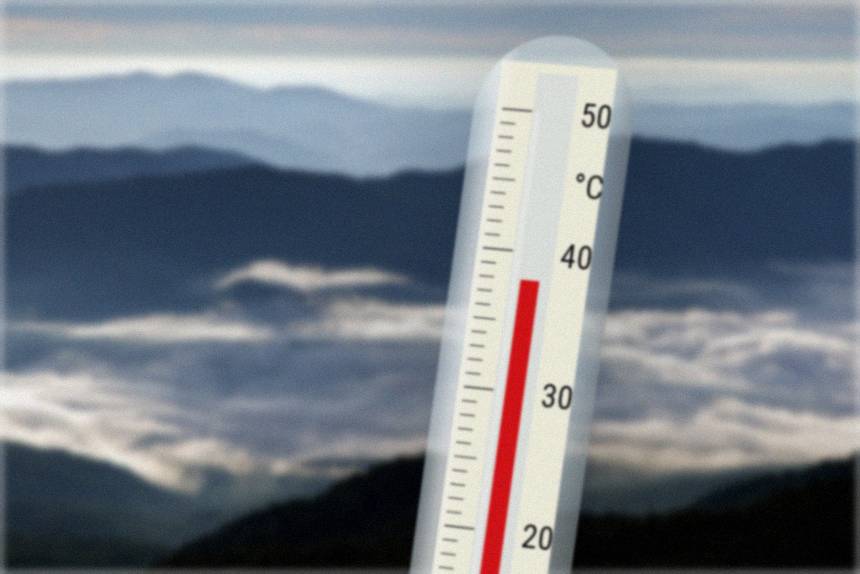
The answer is °C 38
